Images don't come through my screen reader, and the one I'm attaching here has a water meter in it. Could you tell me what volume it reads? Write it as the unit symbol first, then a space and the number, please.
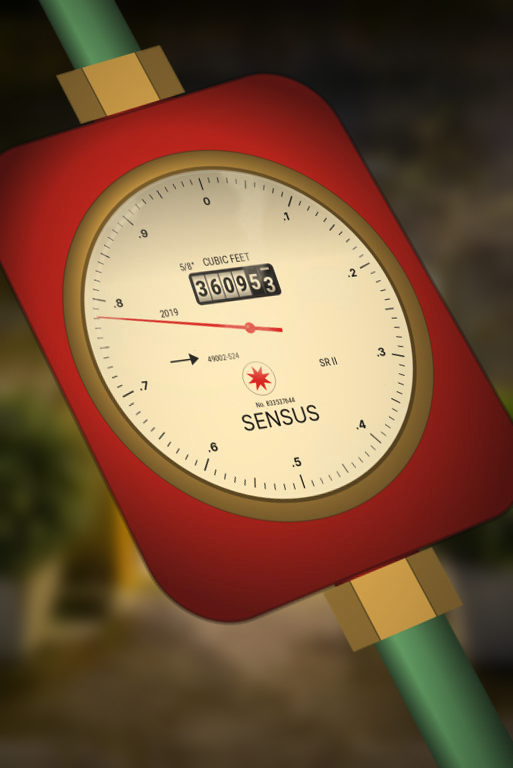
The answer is ft³ 360952.78
